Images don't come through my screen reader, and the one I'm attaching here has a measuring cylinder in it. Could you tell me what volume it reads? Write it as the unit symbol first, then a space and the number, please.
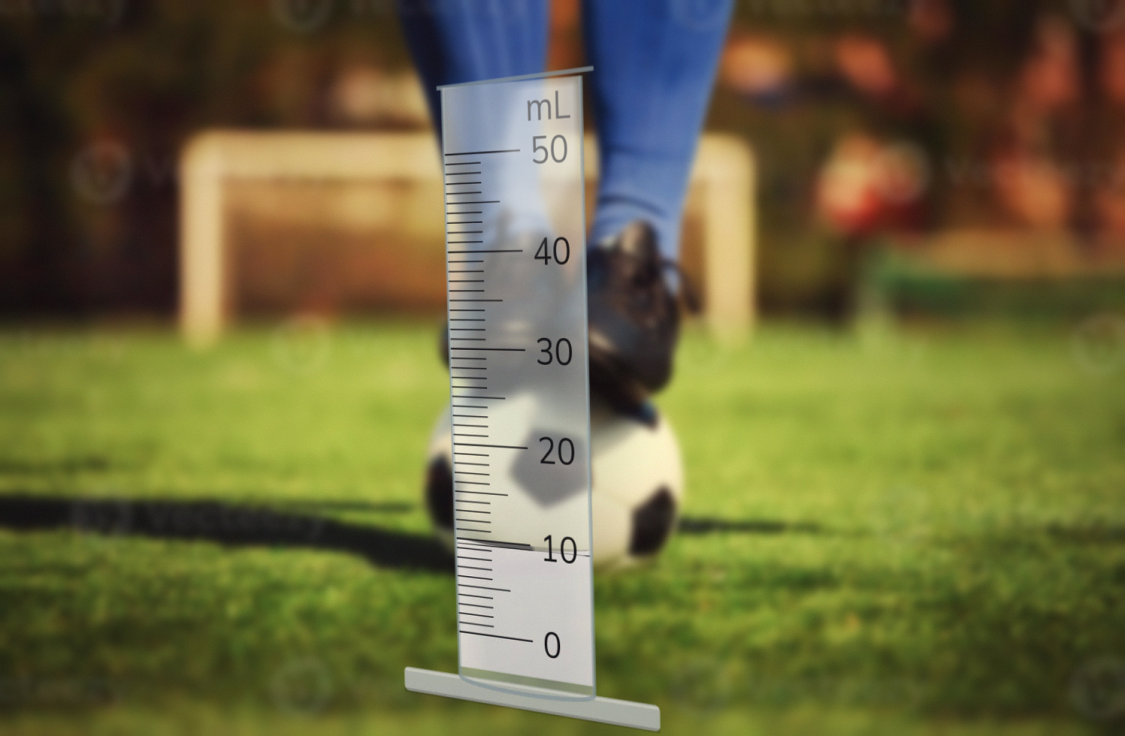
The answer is mL 9.5
